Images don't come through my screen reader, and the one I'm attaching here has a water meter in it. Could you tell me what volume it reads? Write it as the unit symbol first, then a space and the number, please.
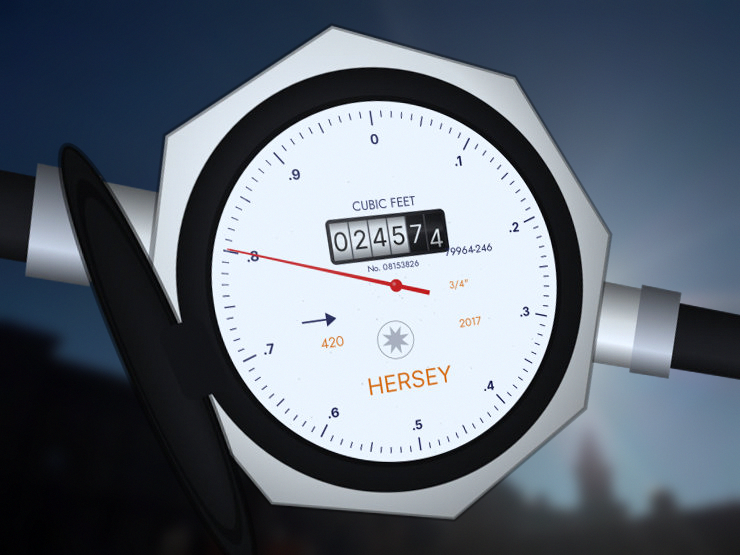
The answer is ft³ 24573.80
